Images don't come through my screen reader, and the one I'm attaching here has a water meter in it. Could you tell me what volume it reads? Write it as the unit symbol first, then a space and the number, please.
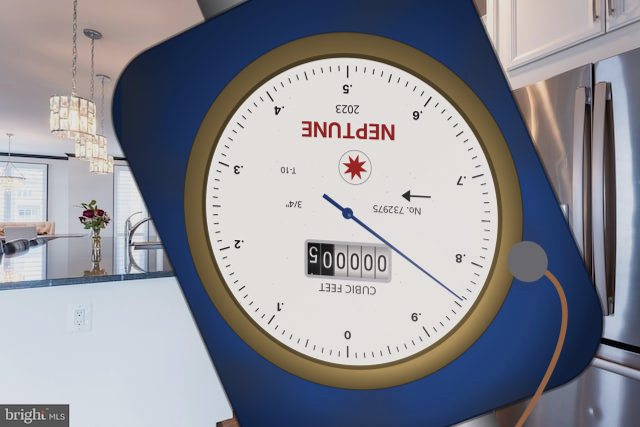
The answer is ft³ 4.84
